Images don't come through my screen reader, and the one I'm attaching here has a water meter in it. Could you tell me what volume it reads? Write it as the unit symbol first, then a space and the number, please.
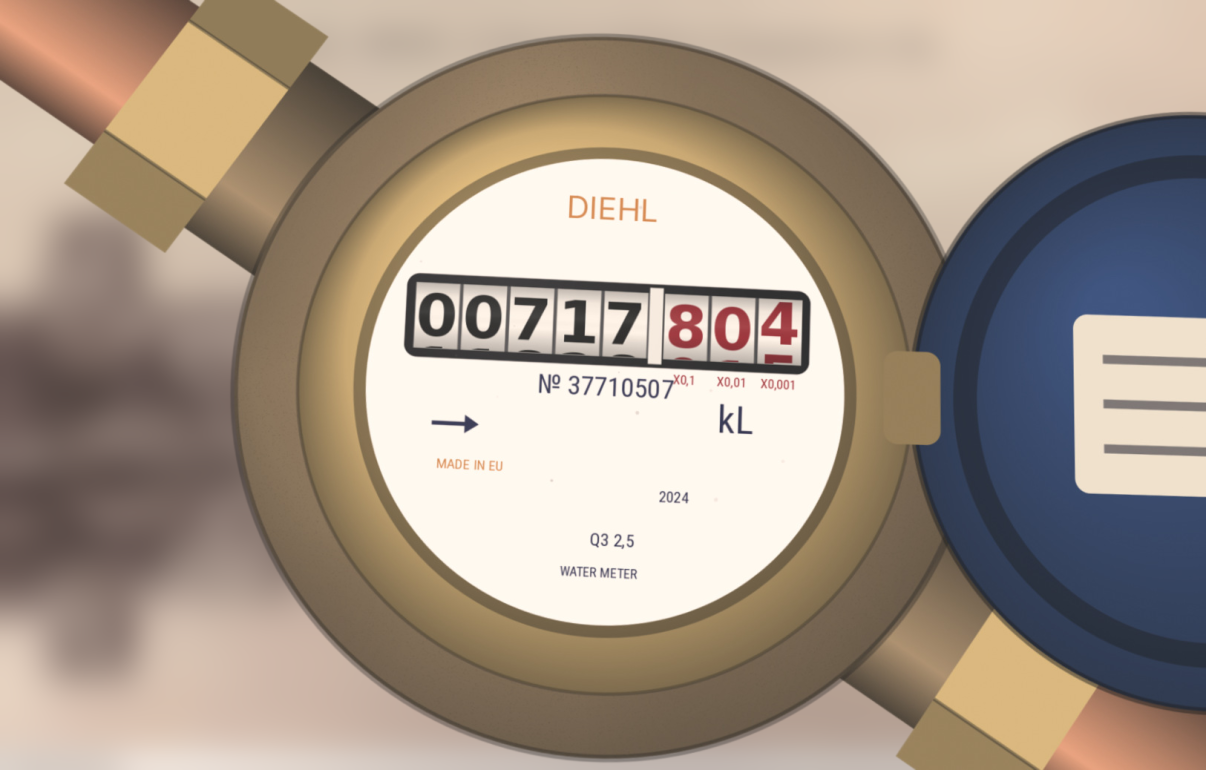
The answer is kL 717.804
